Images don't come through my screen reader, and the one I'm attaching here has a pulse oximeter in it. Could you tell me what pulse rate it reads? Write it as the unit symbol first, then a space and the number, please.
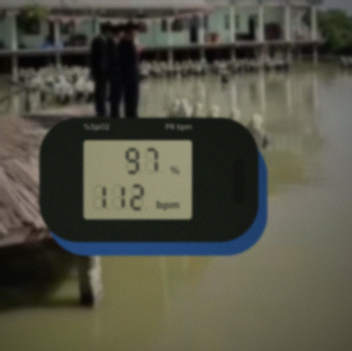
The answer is bpm 112
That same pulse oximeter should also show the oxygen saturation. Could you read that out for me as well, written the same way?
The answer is % 97
